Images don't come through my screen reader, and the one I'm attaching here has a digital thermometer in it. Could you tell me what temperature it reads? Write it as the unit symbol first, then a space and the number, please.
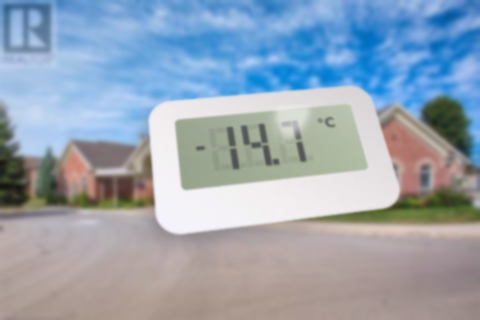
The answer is °C -14.7
